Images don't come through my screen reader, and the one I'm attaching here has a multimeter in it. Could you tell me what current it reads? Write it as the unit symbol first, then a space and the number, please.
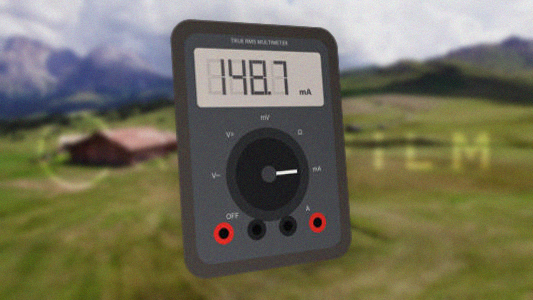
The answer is mA 148.7
